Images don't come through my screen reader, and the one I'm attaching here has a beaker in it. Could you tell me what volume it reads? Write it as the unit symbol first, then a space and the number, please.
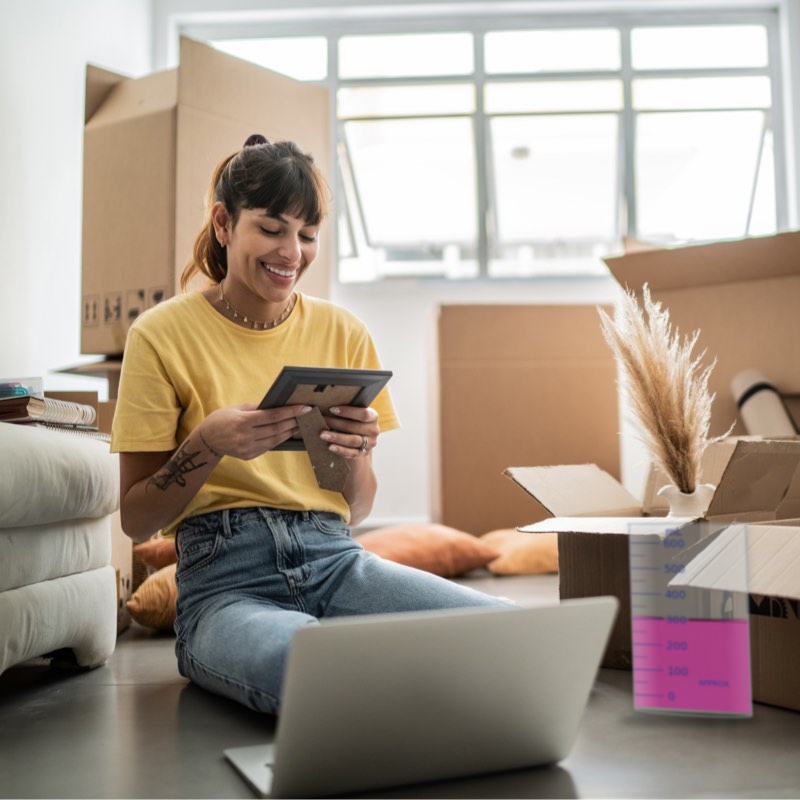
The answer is mL 300
